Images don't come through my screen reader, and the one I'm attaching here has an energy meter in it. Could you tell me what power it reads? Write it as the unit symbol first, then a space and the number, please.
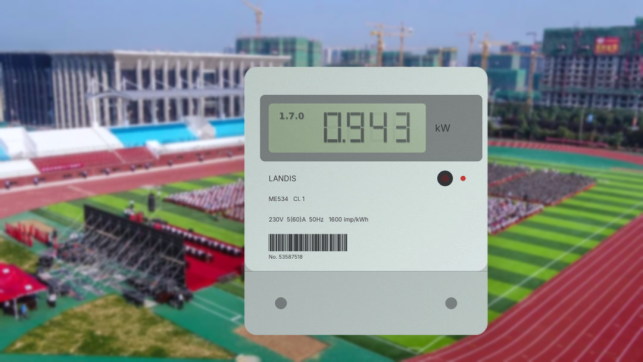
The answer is kW 0.943
